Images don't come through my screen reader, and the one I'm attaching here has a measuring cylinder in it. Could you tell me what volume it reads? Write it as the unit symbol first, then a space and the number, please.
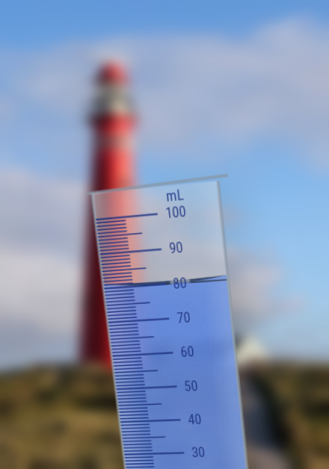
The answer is mL 80
